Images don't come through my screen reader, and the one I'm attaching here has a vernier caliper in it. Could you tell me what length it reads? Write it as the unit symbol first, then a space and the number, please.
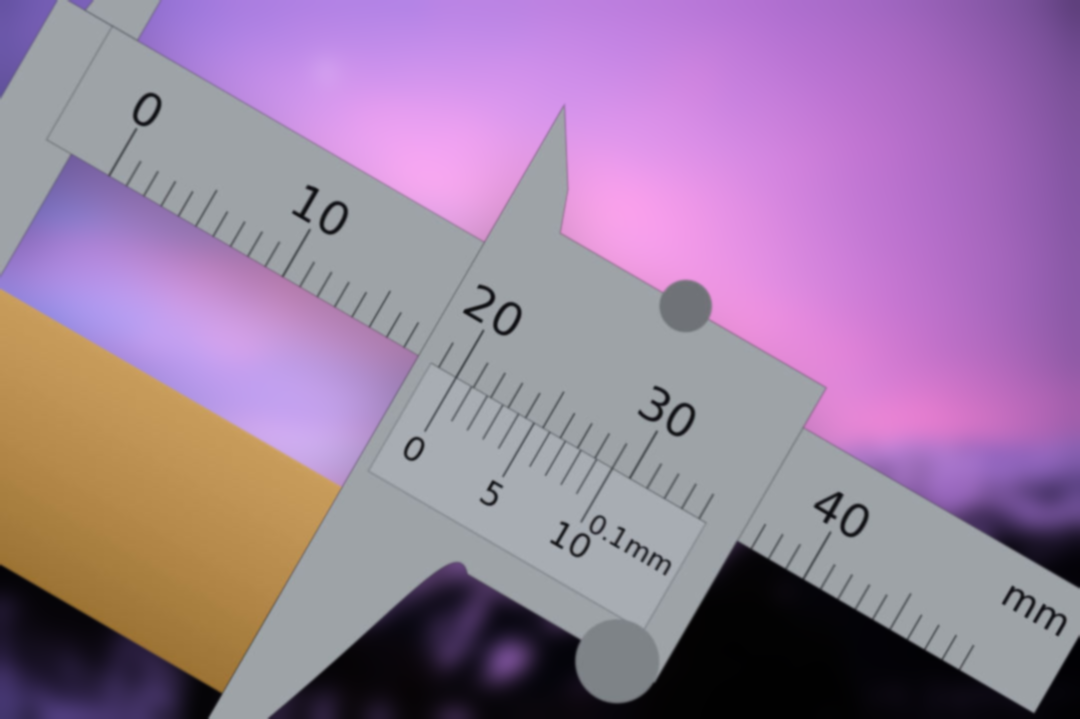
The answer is mm 20.0
